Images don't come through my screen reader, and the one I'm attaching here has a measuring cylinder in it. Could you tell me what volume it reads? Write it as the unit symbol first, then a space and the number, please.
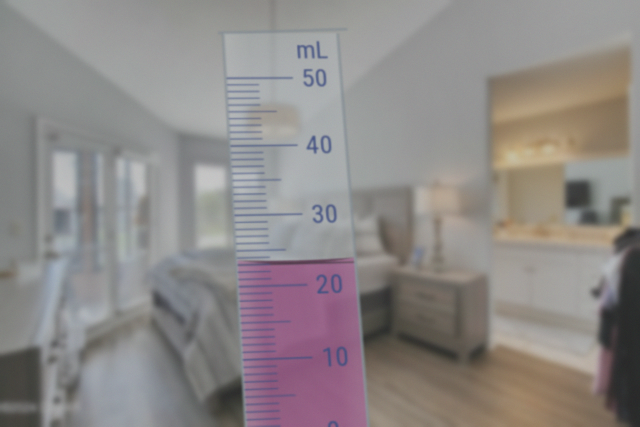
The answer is mL 23
